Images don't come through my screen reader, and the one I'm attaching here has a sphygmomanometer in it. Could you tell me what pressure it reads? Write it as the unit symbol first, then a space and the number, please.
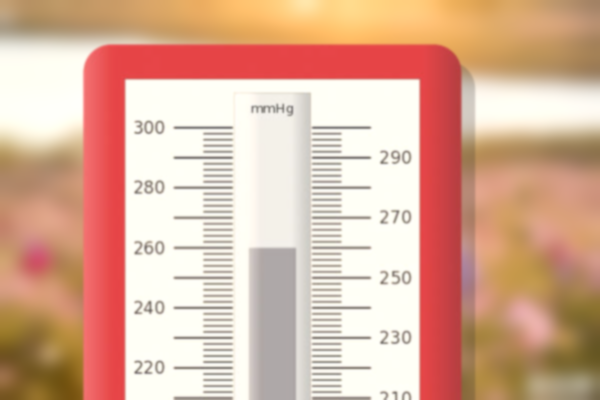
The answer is mmHg 260
